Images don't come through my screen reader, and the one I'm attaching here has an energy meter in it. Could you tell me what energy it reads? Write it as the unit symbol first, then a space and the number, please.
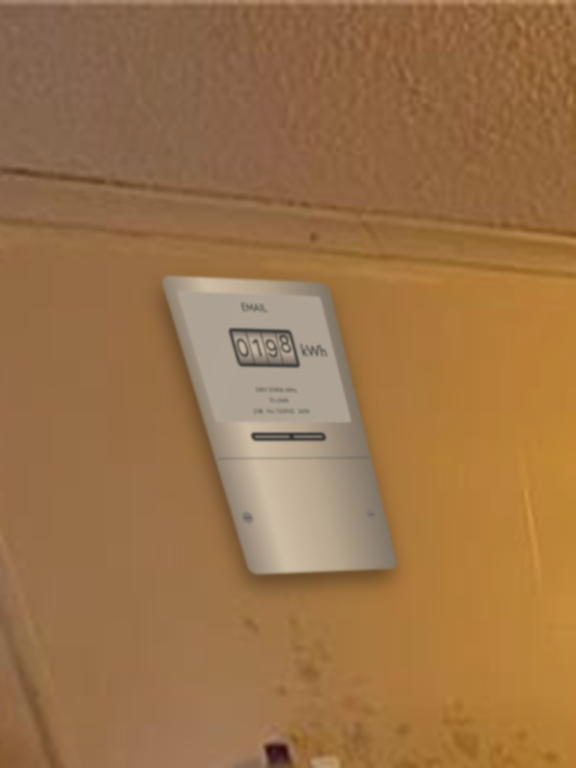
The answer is kWh 198
